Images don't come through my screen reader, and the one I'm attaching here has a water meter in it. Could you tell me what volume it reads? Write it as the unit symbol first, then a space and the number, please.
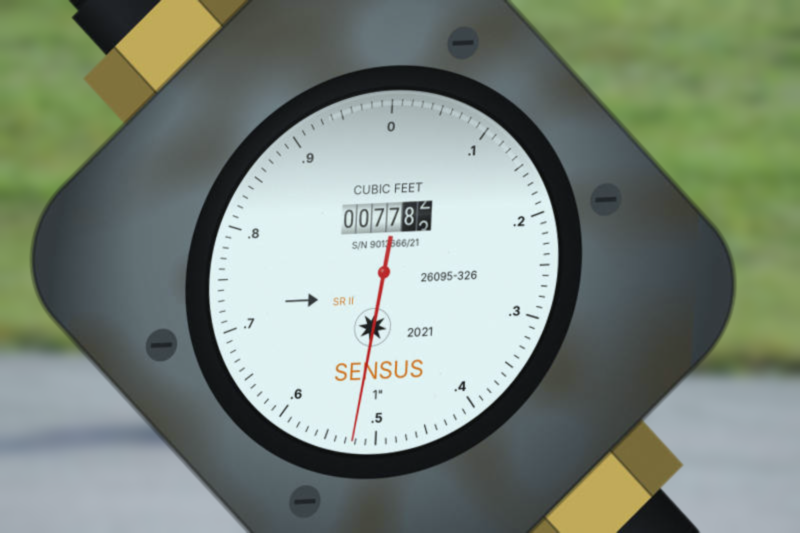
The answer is ft³ 7782.52
